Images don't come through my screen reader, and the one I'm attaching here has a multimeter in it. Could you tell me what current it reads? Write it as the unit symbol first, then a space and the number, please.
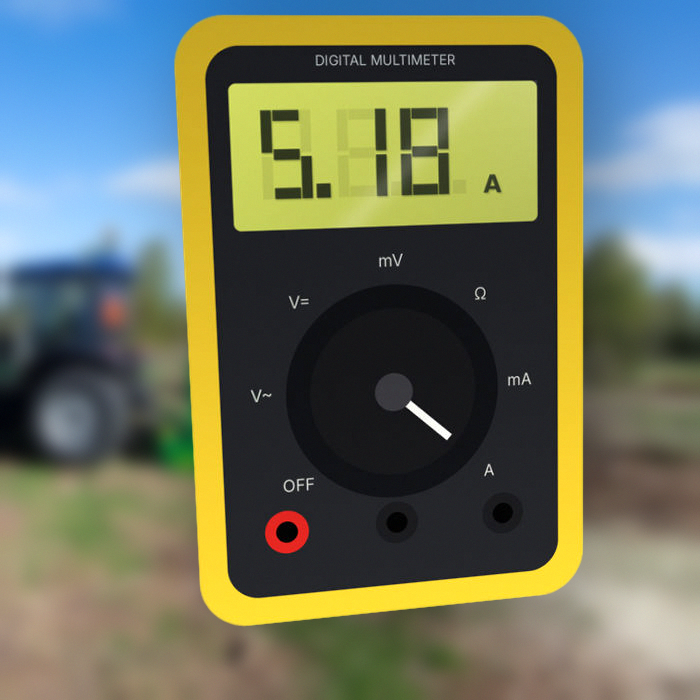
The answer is A 5.18
